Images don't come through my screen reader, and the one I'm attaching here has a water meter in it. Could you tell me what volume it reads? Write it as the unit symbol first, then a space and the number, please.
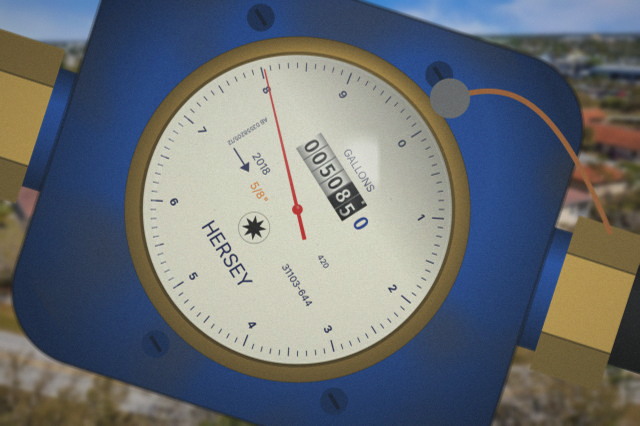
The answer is gal 50848.0
